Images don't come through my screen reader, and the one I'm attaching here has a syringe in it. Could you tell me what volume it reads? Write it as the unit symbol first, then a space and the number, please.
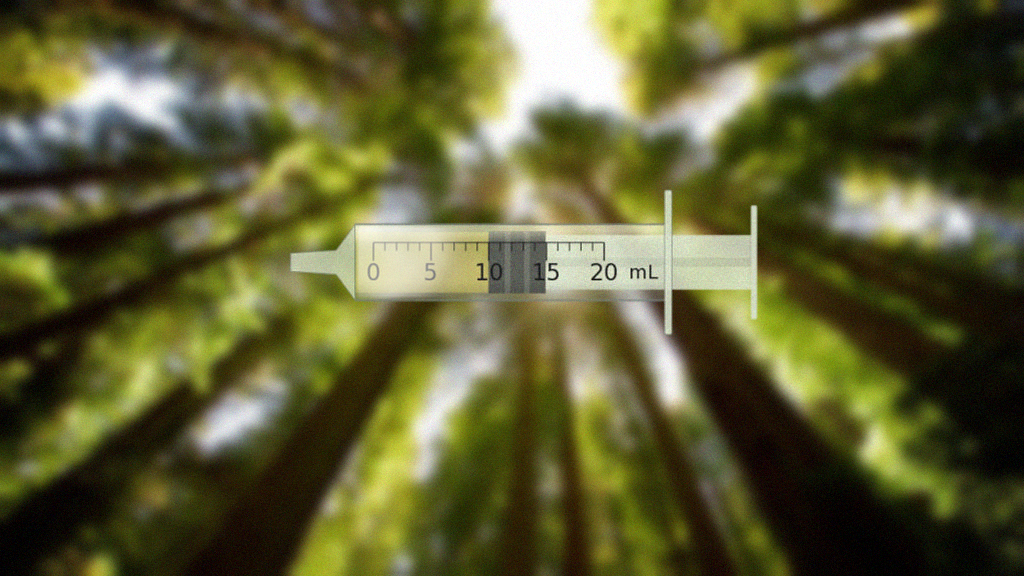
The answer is mL 10
